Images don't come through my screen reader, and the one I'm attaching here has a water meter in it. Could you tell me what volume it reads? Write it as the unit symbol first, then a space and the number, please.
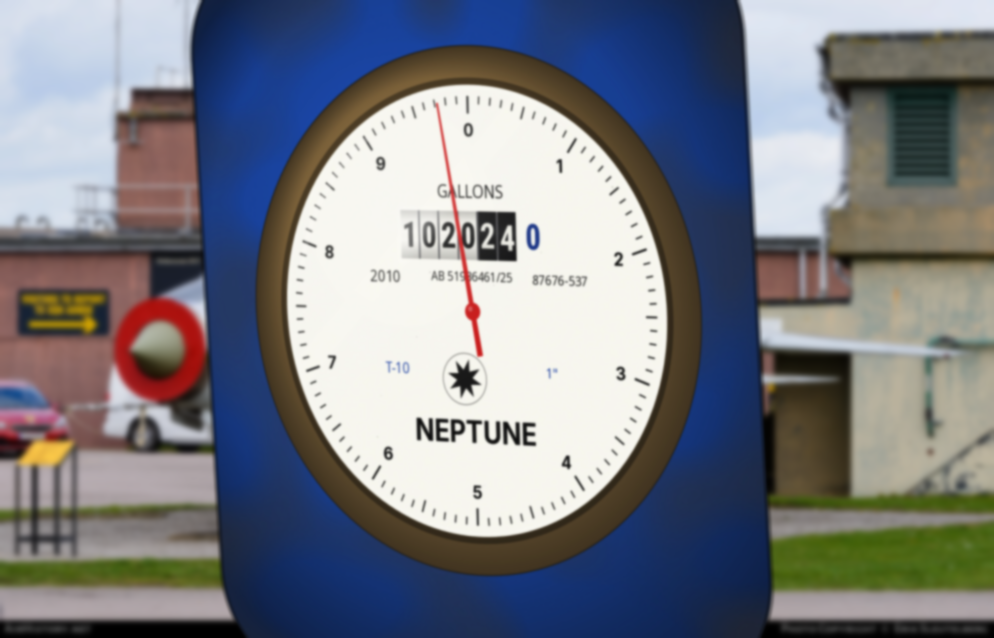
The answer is gal 1020239.7
